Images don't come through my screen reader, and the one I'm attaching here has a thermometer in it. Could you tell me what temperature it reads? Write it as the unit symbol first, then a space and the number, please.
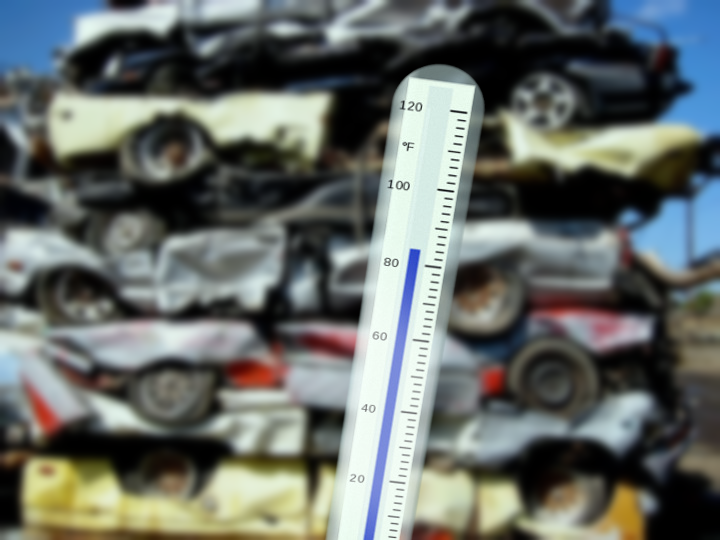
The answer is °F 84
